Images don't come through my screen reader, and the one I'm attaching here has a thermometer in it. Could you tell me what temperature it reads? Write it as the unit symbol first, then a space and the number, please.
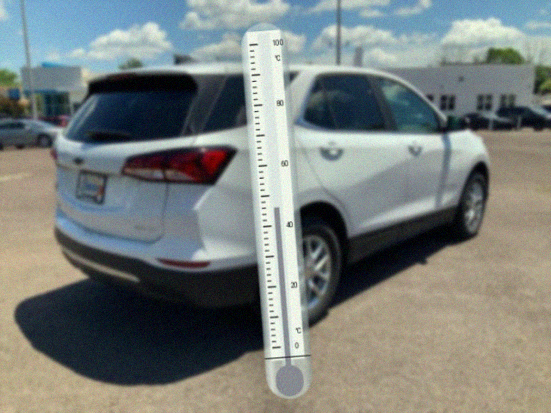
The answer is °C 46
